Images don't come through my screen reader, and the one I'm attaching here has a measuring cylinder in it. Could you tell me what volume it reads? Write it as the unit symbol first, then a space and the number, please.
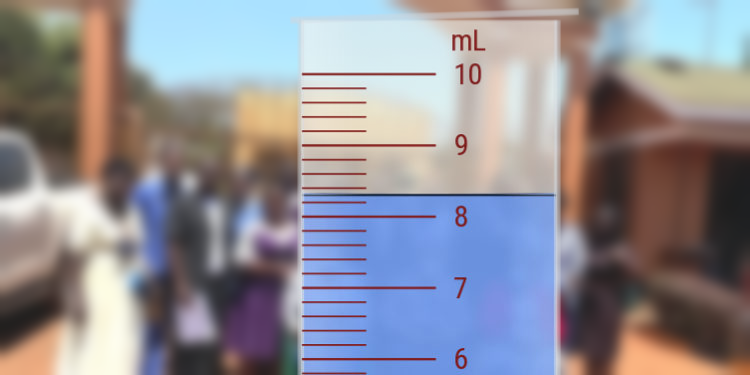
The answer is mL 8.3
